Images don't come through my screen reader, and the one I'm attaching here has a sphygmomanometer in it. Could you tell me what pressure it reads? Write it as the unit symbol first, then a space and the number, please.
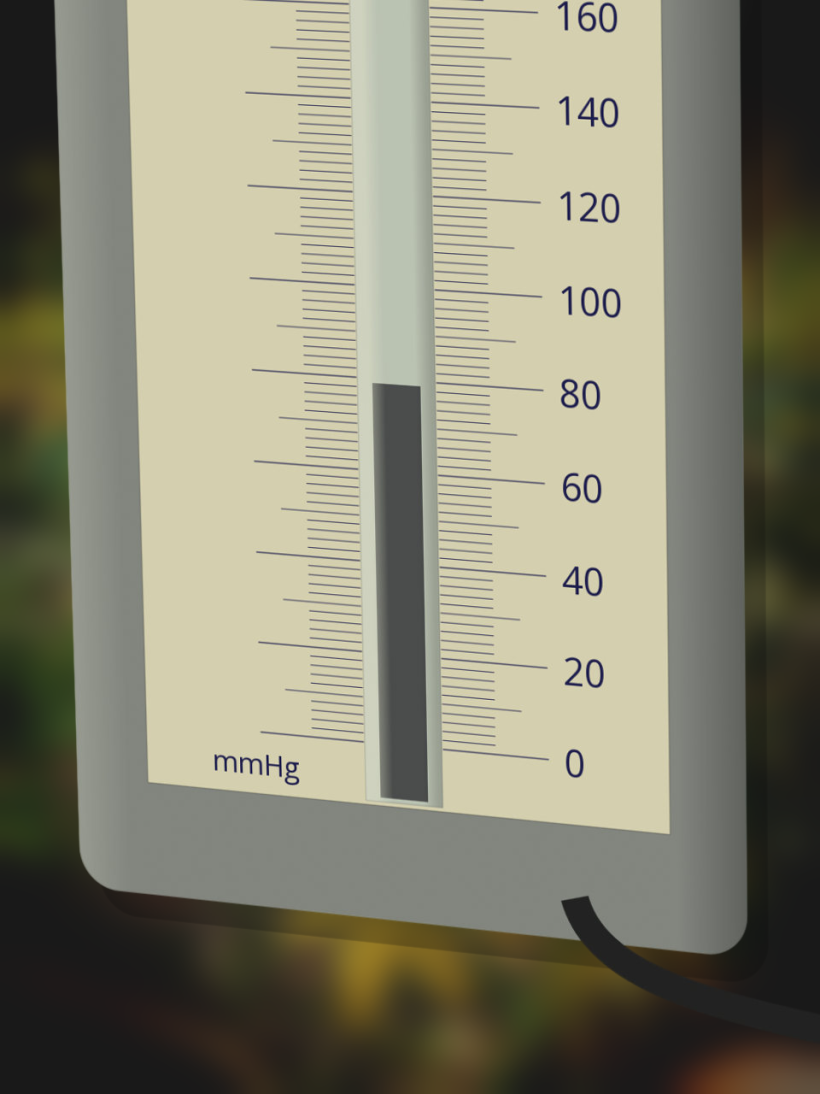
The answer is mmHg 79
